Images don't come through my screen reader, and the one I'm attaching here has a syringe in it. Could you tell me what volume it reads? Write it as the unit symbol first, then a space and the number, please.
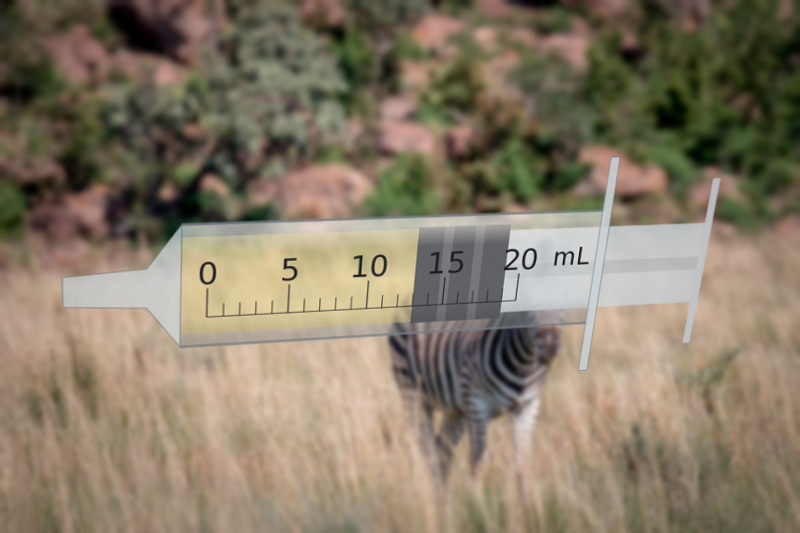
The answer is mL 13
